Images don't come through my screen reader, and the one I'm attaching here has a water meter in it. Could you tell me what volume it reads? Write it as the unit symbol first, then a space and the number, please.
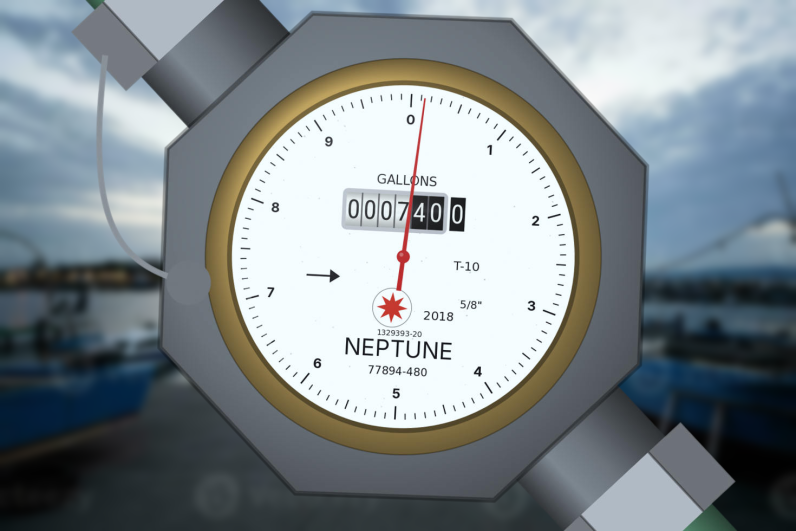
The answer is gal 7400.1
